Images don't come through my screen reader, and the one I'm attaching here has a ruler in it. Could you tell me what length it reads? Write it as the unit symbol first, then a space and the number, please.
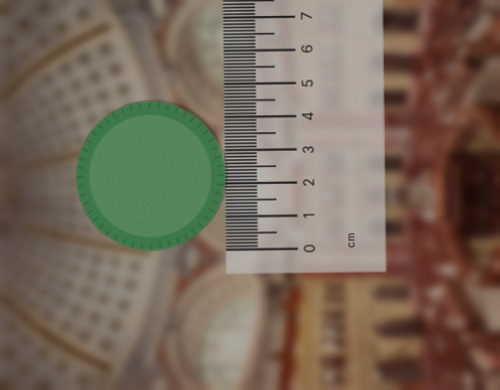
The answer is cm 4.5
